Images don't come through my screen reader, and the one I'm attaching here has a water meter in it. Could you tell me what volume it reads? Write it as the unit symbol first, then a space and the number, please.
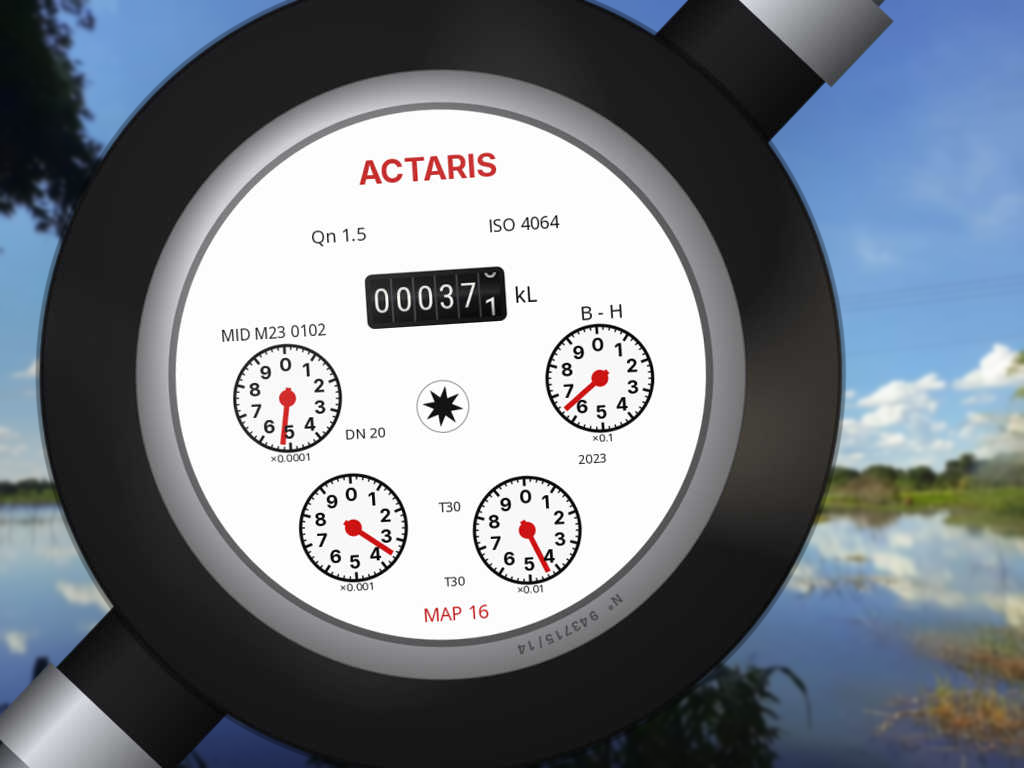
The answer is kL 370.6435
